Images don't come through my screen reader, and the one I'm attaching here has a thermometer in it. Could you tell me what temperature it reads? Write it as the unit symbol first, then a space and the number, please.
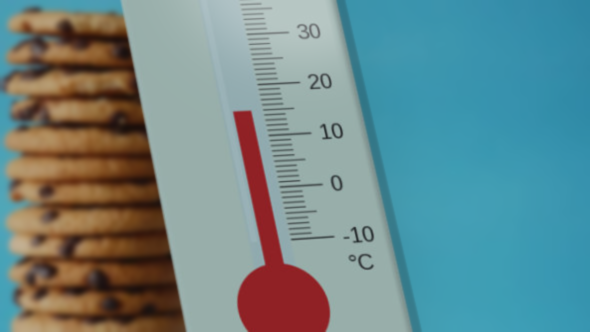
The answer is °C 15
